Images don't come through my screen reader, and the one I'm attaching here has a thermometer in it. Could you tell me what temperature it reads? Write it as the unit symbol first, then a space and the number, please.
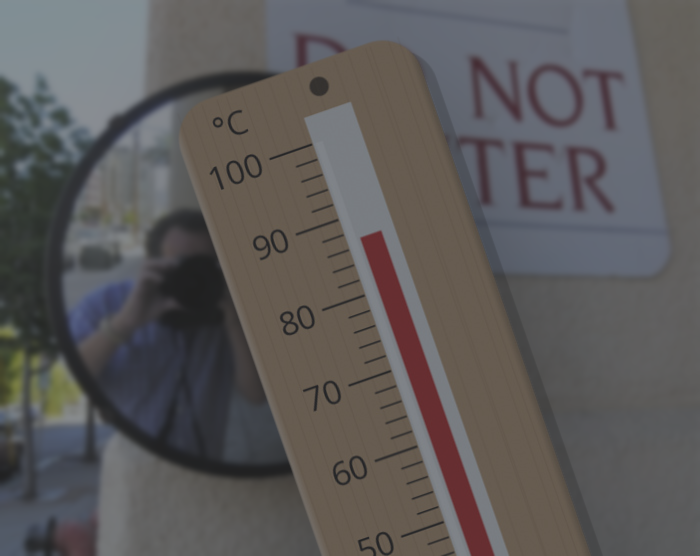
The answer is °C 87
